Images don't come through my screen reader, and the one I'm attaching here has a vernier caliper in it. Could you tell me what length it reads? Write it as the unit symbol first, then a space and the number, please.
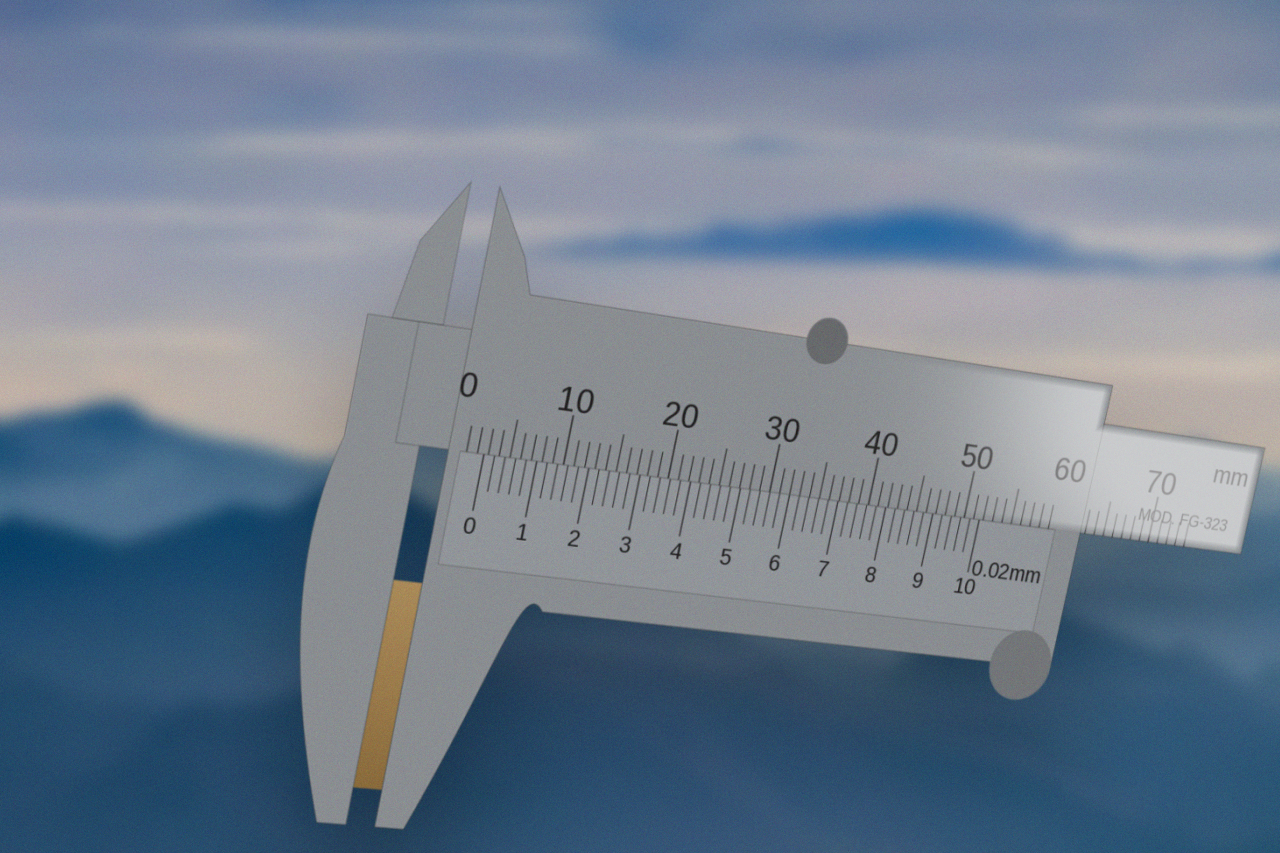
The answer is mm 2.6
